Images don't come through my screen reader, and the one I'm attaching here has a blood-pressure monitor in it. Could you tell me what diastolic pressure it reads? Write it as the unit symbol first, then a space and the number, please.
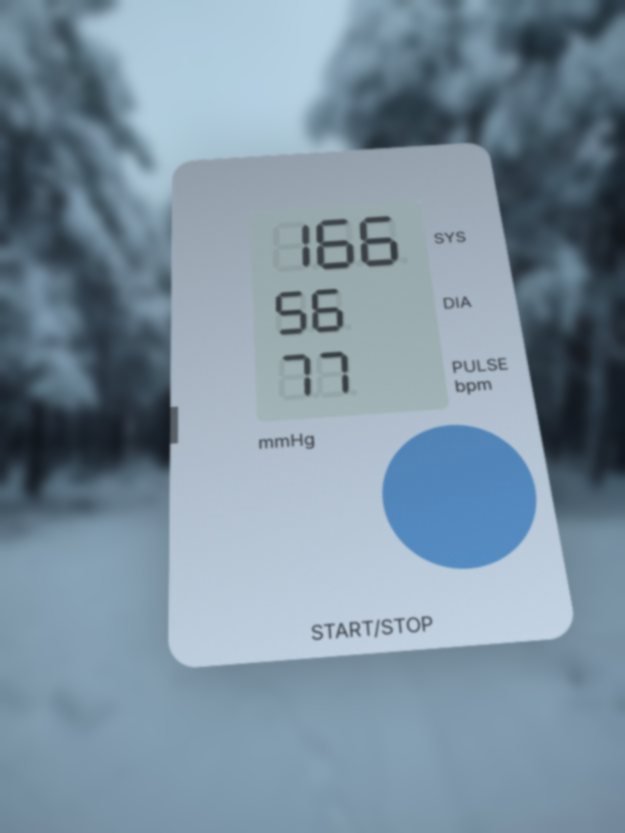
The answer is mmHg 56
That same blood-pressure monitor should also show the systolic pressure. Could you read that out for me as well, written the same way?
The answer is mmHg 166
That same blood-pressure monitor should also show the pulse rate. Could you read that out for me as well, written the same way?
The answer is bpm 77
